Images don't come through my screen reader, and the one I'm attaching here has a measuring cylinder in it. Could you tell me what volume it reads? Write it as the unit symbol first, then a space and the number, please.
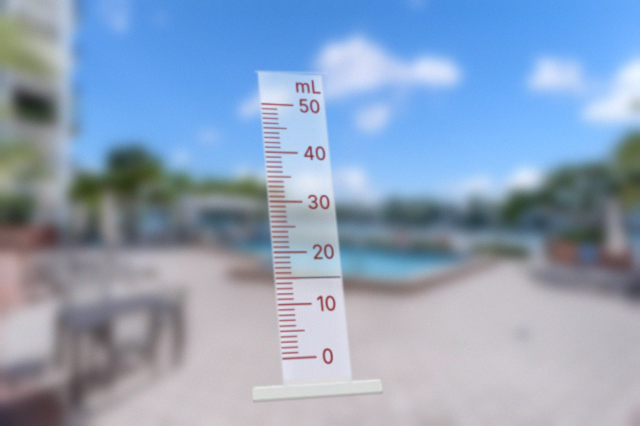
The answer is mL 15
